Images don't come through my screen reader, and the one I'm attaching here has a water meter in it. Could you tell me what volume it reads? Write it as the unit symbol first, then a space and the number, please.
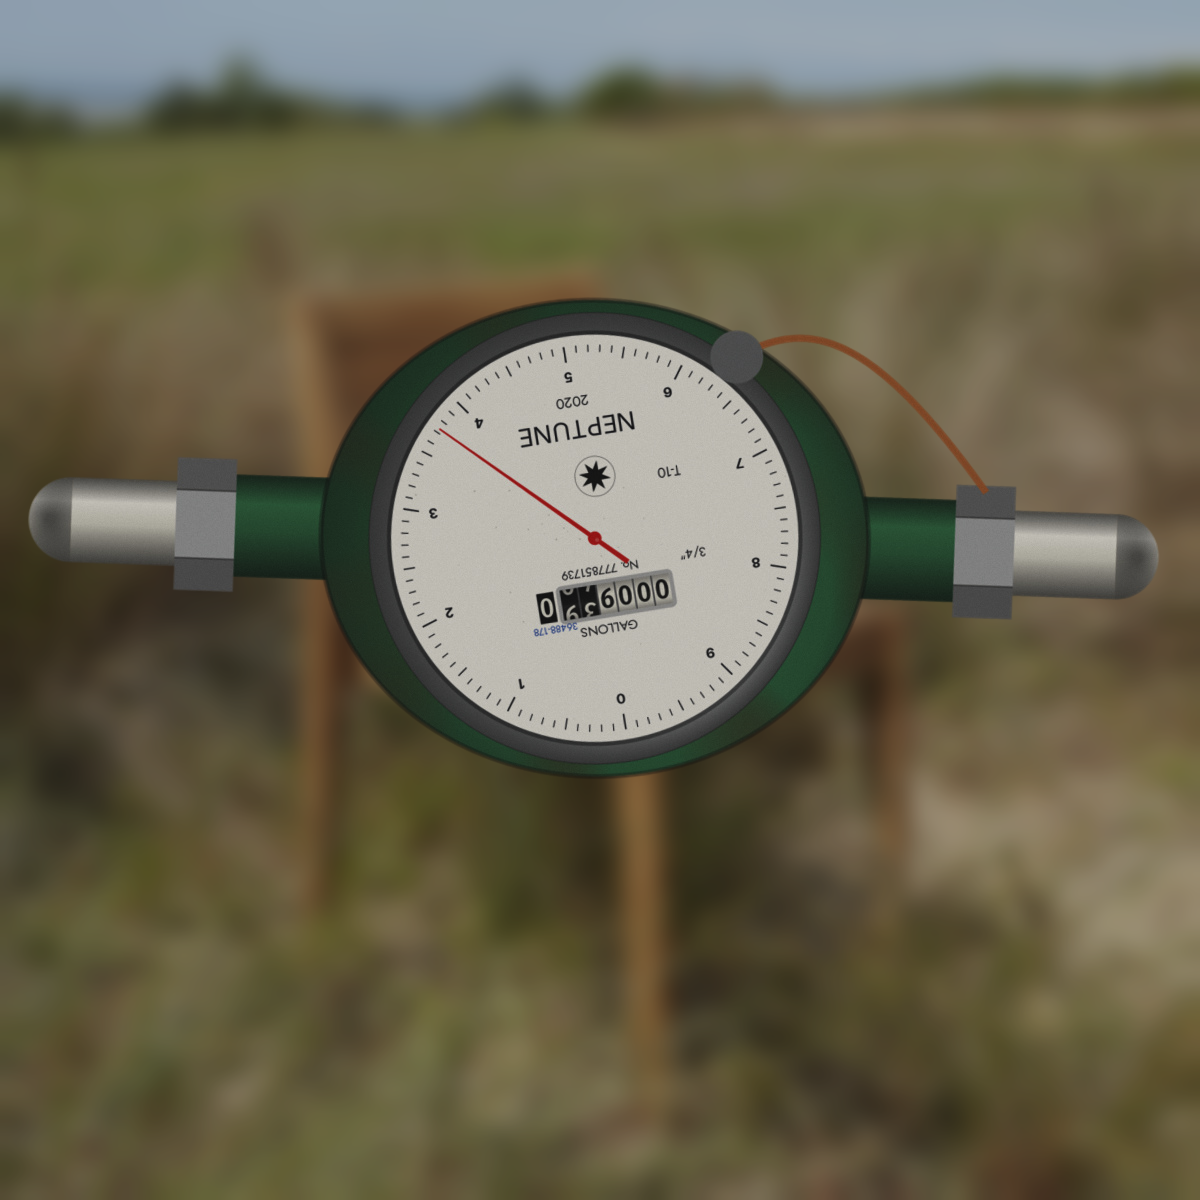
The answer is gal 9393.7
